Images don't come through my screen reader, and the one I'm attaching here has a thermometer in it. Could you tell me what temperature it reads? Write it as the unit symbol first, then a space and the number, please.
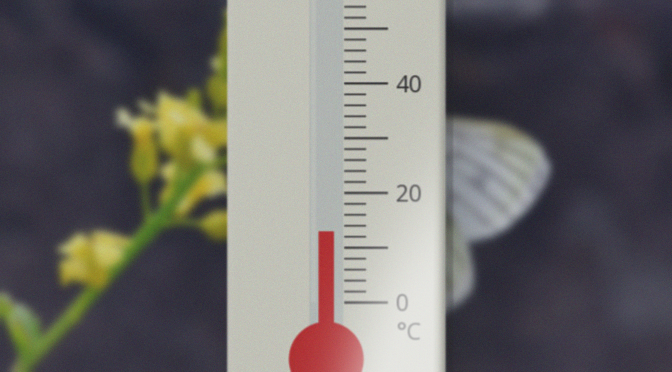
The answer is °C 13
